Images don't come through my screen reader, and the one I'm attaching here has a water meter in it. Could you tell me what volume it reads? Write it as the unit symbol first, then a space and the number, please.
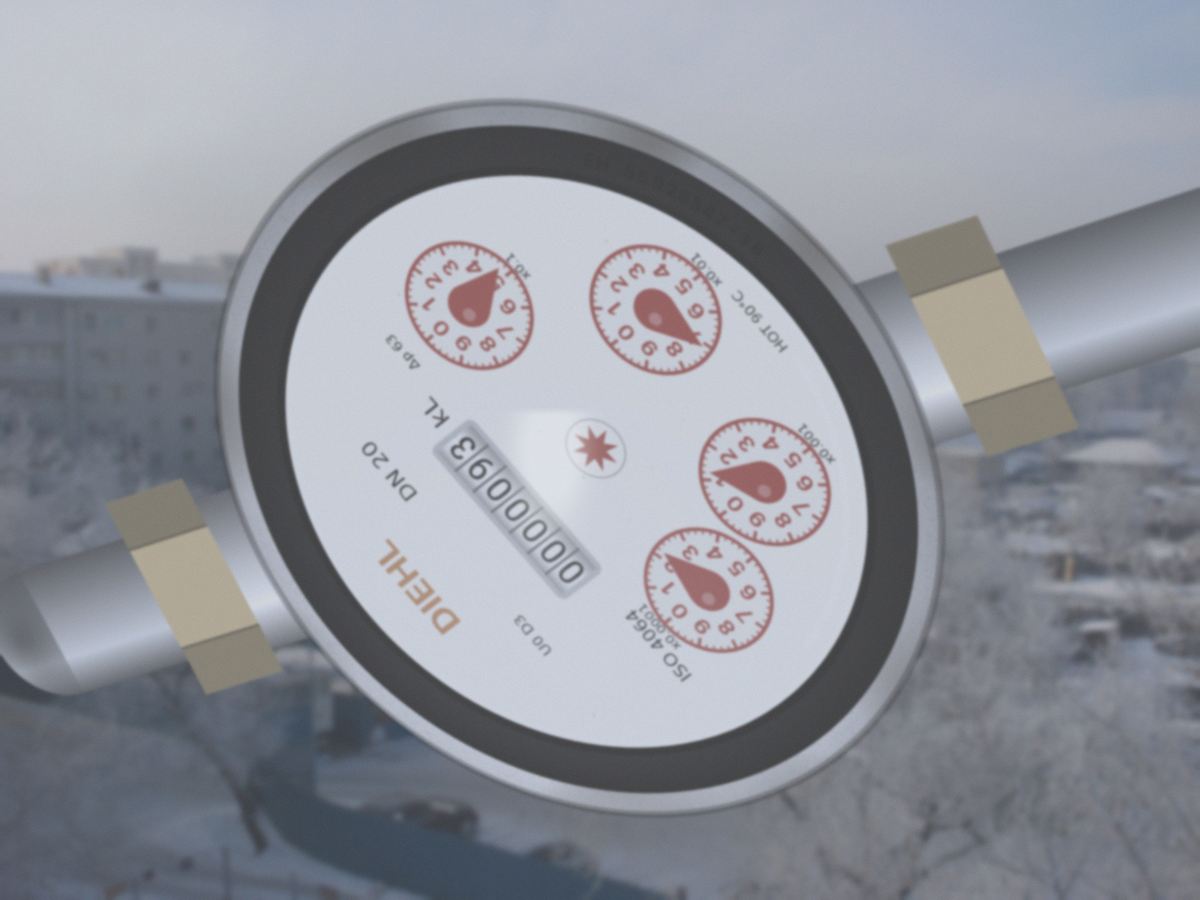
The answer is kL 93.4712
